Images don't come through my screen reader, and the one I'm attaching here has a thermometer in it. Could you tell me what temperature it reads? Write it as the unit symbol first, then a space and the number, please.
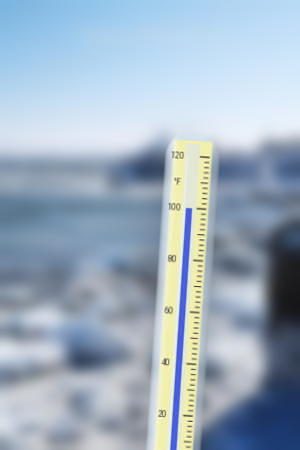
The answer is °F 100
